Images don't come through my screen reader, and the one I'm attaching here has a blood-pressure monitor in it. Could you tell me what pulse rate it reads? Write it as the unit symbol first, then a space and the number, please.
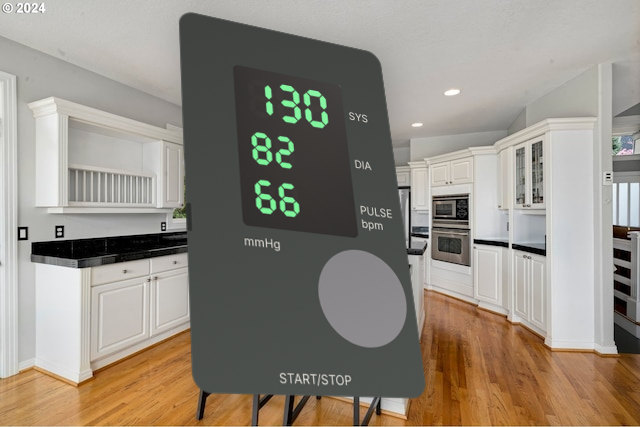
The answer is bpm 66
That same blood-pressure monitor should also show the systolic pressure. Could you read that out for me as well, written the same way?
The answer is mmHg 130
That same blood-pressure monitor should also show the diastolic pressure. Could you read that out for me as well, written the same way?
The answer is mmHg 82
